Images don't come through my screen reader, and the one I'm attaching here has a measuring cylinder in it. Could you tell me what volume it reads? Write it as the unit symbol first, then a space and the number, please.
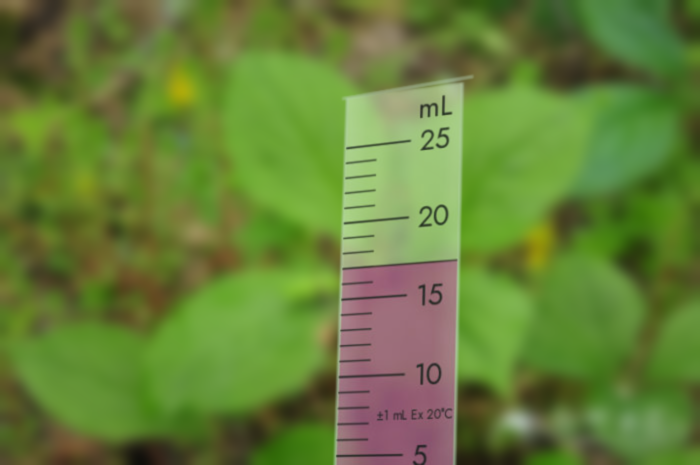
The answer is mL 17
